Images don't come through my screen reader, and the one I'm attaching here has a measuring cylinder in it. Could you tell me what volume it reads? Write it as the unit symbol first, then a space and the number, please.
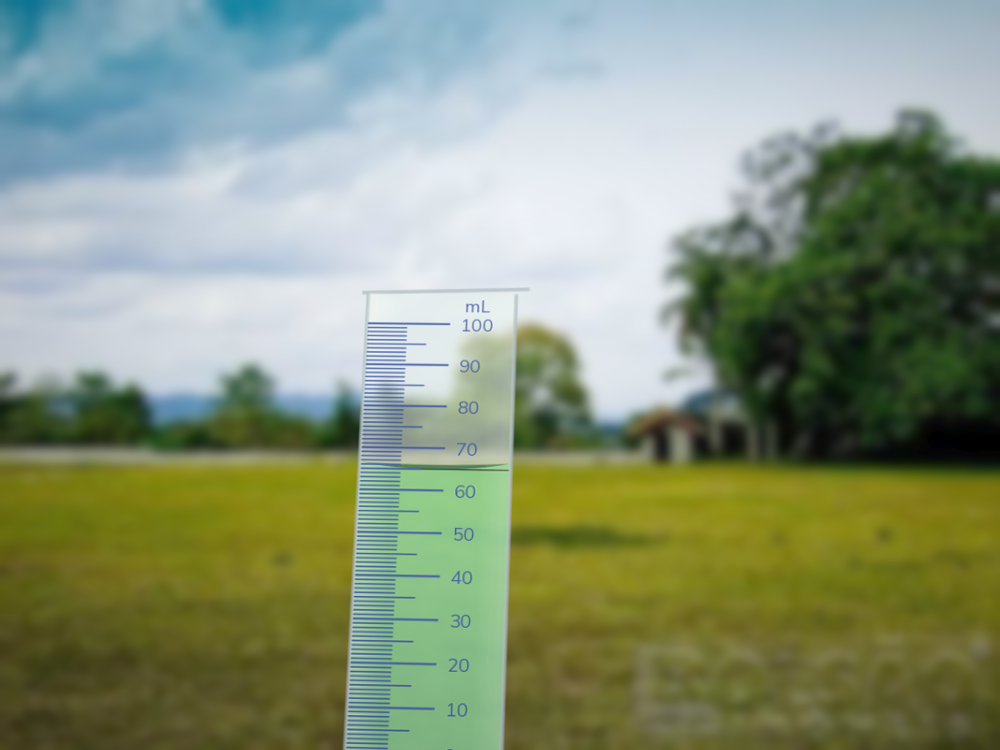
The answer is mL 65
